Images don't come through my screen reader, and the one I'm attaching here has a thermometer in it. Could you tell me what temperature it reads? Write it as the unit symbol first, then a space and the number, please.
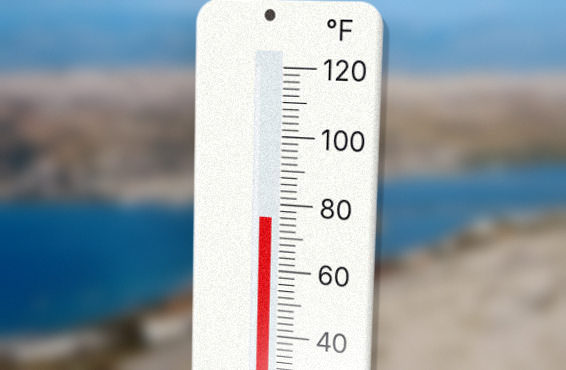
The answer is °F 76
